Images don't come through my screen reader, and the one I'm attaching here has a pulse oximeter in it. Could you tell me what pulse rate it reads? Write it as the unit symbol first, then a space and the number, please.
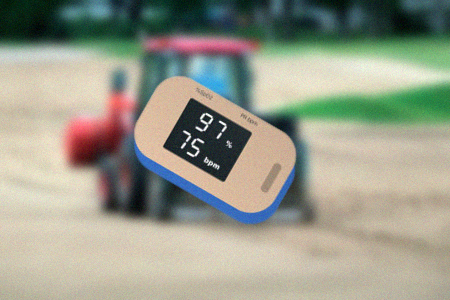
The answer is bpm 75
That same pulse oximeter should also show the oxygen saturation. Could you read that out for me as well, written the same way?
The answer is % 97
